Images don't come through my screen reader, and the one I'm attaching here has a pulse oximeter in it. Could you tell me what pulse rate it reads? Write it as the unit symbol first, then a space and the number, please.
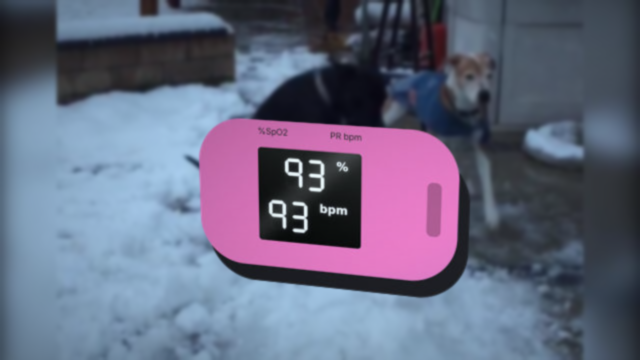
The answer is bpm 93
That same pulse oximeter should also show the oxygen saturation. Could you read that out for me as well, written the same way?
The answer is % 93
